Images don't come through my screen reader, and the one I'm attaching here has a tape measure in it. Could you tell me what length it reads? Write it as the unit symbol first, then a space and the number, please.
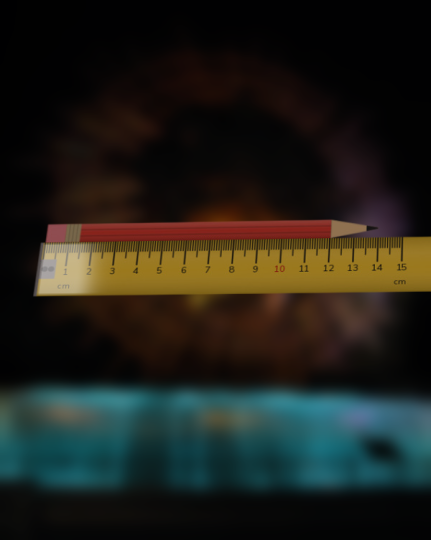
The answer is cm 14
